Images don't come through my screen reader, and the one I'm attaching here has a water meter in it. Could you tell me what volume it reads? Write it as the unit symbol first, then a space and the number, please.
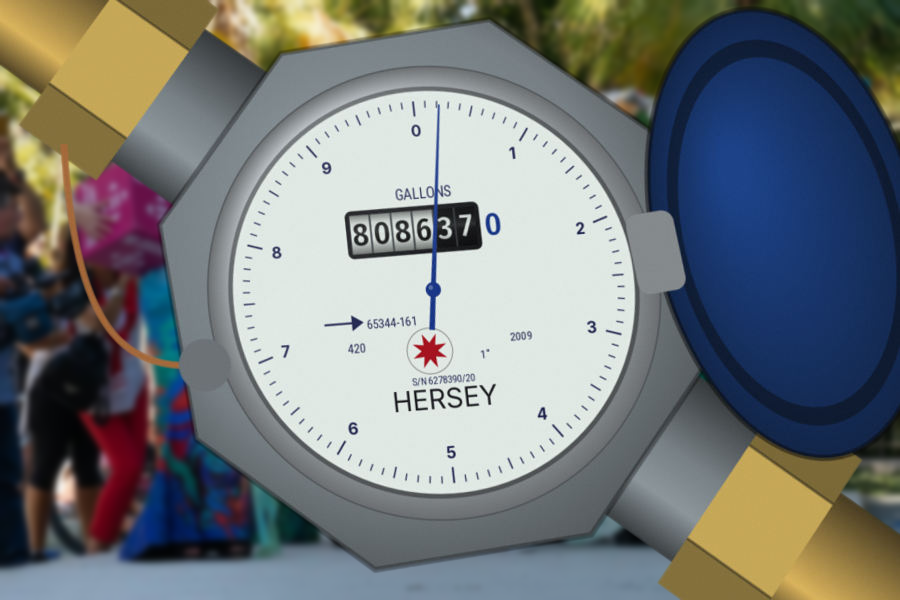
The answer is gal 8086370.2
